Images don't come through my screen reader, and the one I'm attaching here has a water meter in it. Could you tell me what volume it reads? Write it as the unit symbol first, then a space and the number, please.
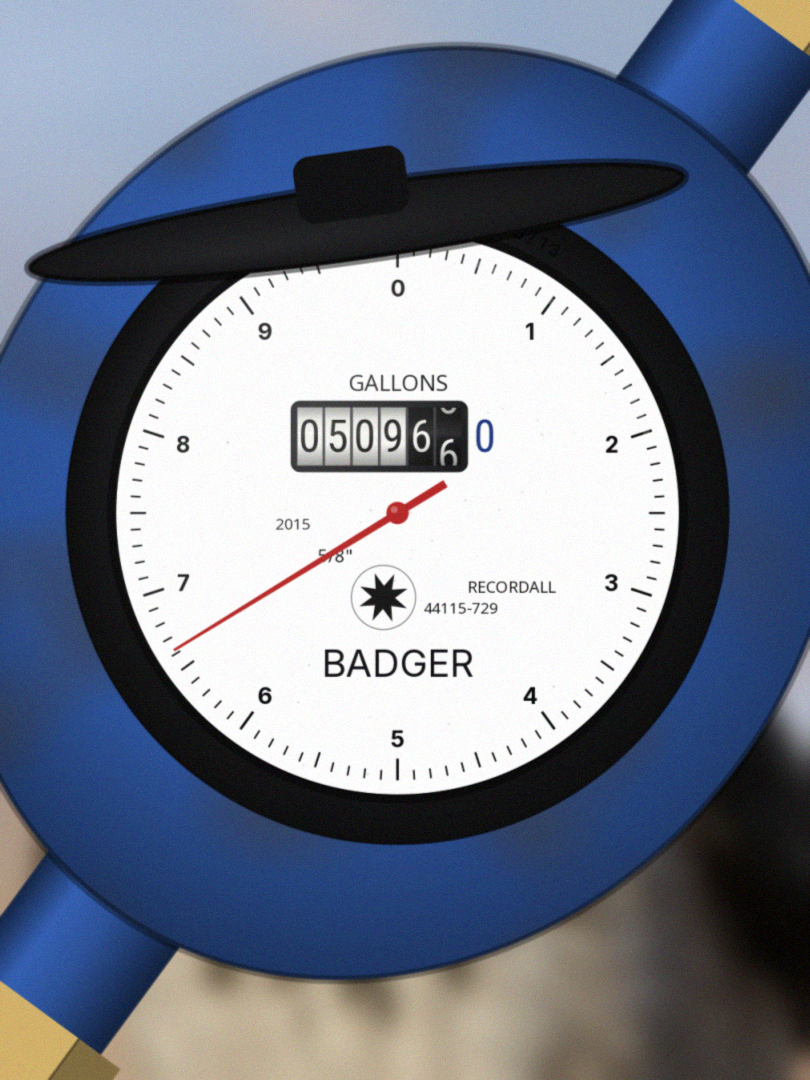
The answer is gal 509656.6
